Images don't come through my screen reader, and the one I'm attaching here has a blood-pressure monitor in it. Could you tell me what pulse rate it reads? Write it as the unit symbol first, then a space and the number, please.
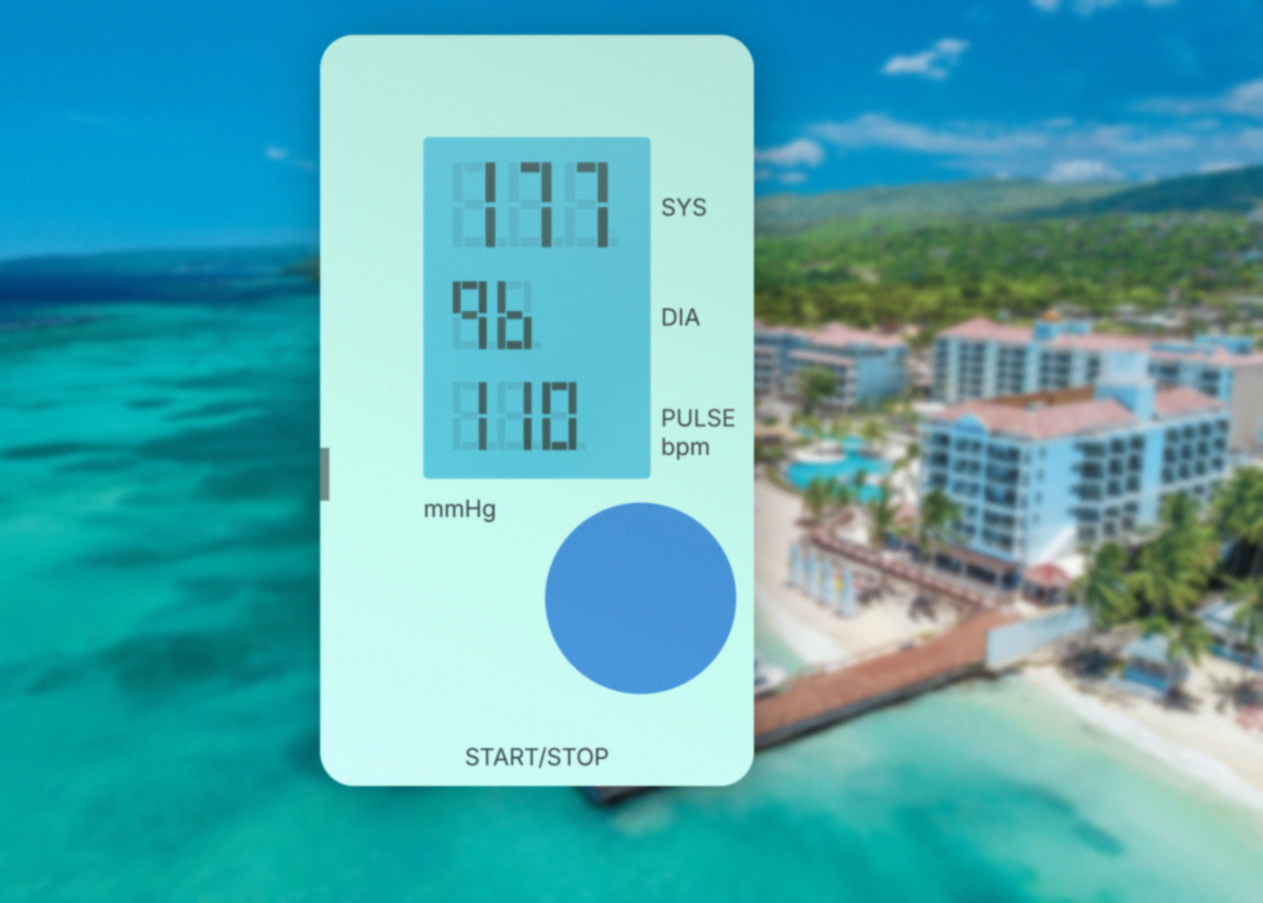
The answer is bpm 110
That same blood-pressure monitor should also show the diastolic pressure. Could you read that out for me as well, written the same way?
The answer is mmHg 96
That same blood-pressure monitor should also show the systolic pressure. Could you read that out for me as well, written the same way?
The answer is mmHg 177
